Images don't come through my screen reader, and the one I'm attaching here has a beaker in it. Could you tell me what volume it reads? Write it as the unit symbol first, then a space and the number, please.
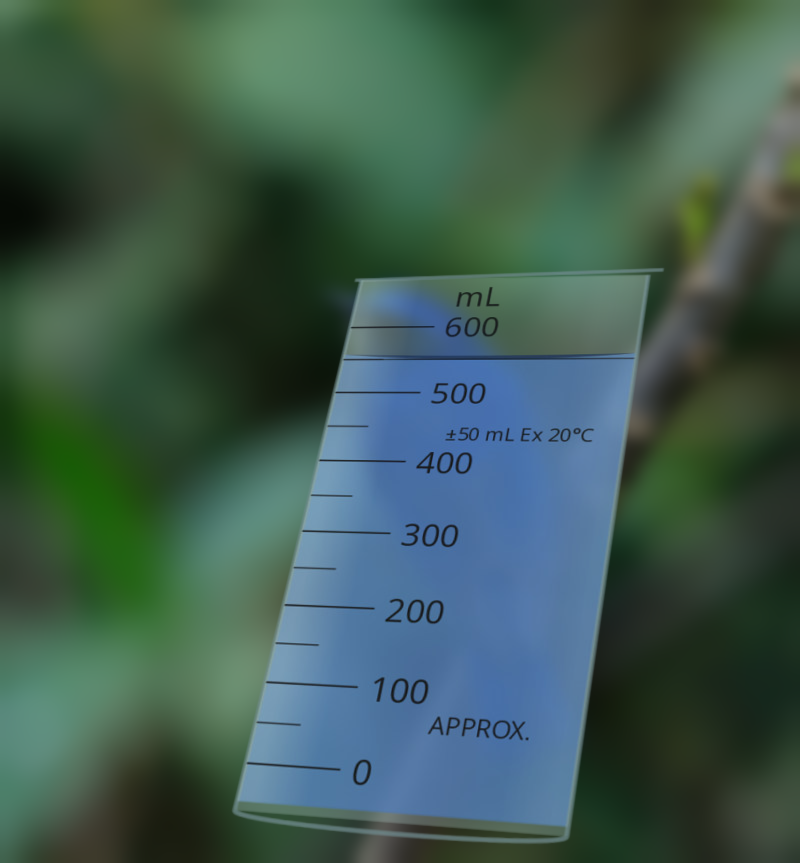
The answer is mL 550
